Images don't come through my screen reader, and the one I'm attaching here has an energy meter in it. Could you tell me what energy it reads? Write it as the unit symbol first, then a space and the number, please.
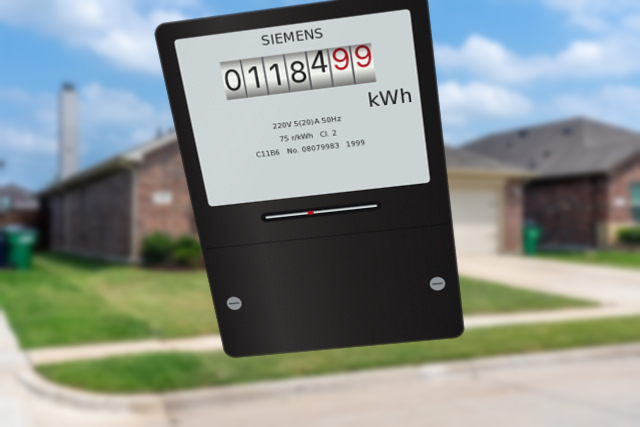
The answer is kWh 1184.99
